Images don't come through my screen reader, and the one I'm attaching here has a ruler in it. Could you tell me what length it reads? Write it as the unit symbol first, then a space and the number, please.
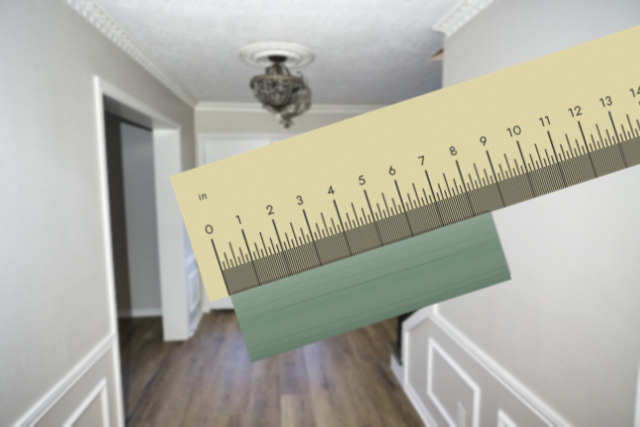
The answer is in 8.5
